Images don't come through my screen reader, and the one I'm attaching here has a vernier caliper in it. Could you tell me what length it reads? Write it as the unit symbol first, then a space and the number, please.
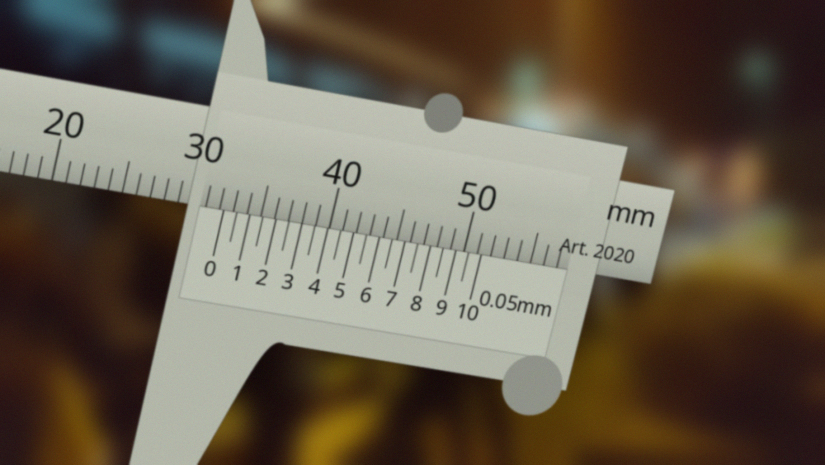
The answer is mm 32.3
